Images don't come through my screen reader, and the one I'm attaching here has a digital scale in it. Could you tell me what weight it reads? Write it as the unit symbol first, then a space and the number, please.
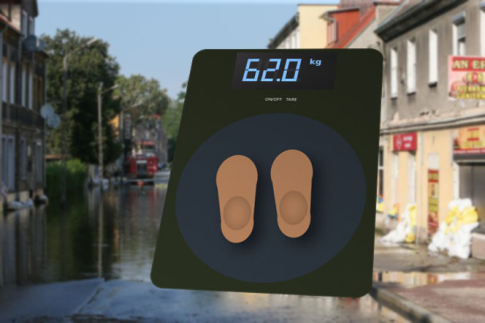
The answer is kg 62.0
